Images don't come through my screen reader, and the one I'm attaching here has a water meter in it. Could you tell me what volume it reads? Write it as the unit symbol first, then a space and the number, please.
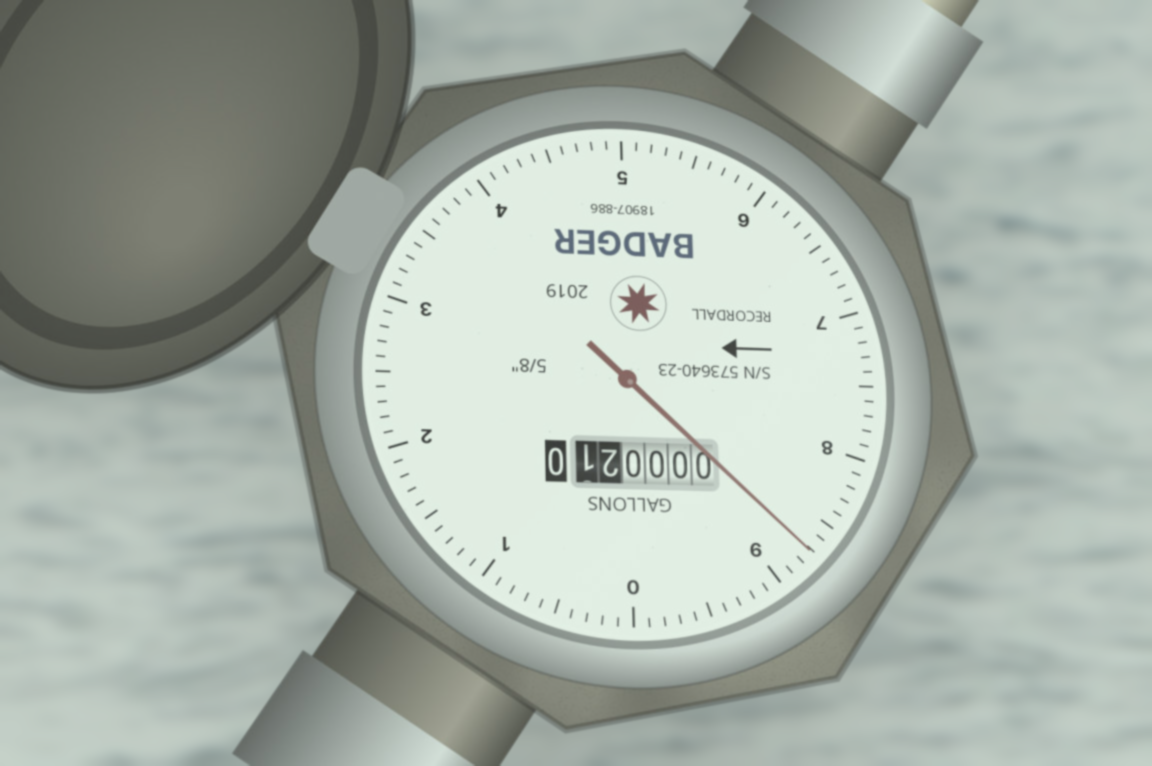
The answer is gal 208.7
